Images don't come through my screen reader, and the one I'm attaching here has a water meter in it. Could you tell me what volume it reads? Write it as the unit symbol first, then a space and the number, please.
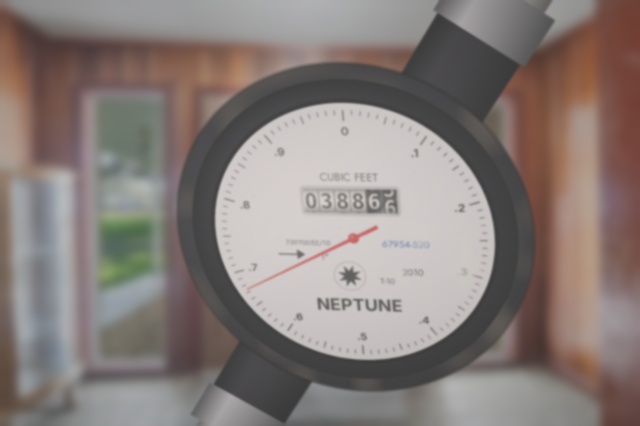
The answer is ft³ 38865.67
